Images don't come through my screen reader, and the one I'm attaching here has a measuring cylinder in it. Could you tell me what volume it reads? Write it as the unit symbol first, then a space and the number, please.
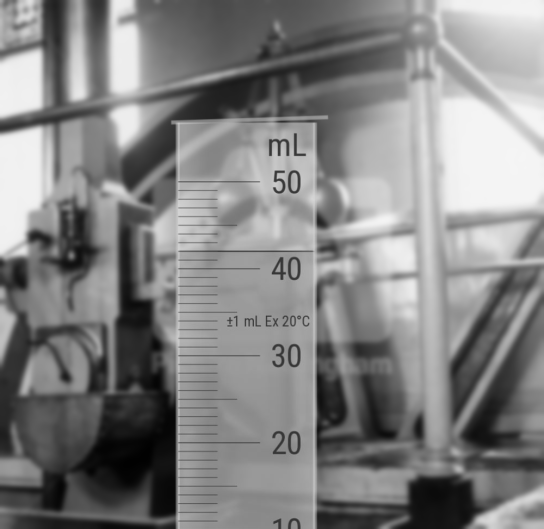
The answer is mL 42
